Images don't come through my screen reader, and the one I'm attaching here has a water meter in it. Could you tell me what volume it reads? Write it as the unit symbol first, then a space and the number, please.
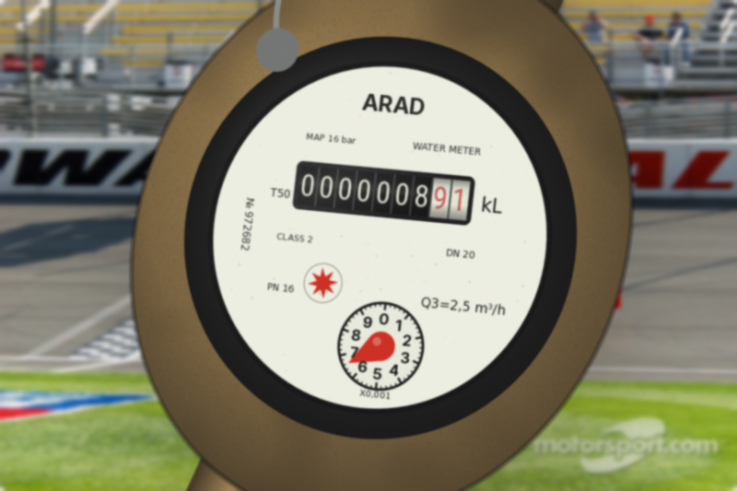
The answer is kL 8.916
